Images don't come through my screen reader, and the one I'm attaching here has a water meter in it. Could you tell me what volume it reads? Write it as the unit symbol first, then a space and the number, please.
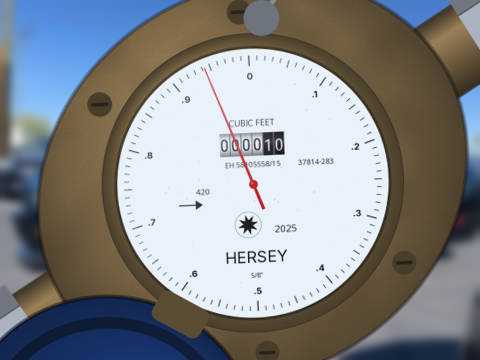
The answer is ft³ 9.94
